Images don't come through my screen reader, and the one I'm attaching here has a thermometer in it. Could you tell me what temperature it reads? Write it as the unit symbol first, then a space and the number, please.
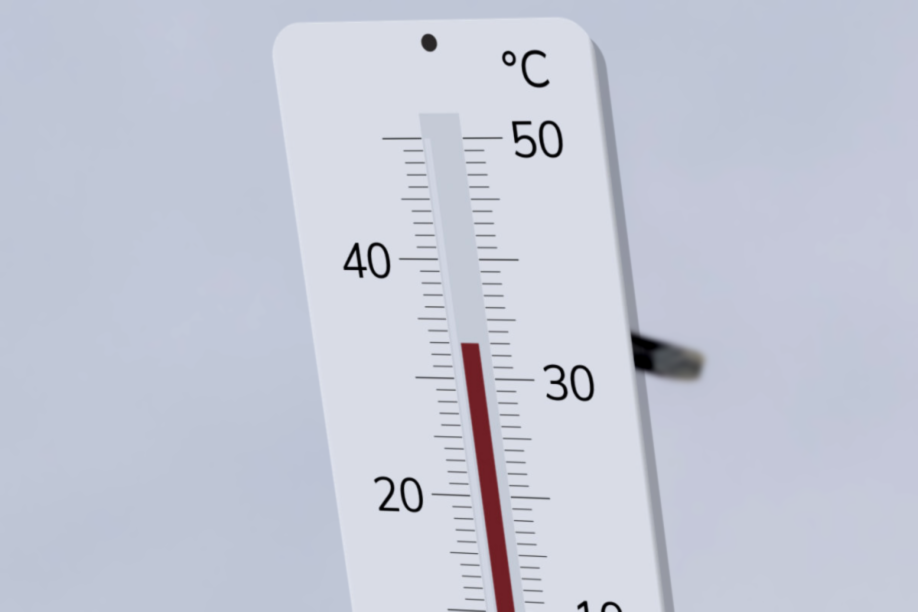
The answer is °C 33
